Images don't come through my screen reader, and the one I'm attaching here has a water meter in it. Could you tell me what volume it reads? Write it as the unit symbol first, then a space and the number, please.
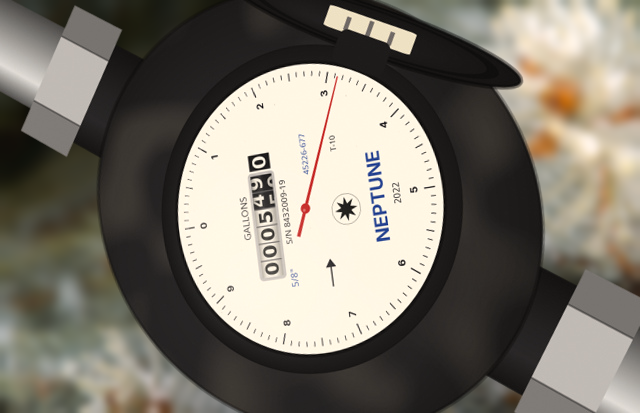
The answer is gal 5493.1
